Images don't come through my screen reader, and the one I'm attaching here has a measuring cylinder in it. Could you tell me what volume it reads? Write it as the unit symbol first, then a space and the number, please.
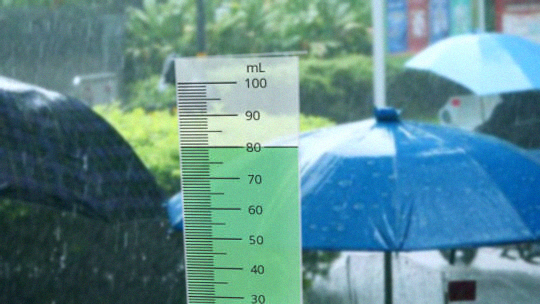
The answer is mL 80
